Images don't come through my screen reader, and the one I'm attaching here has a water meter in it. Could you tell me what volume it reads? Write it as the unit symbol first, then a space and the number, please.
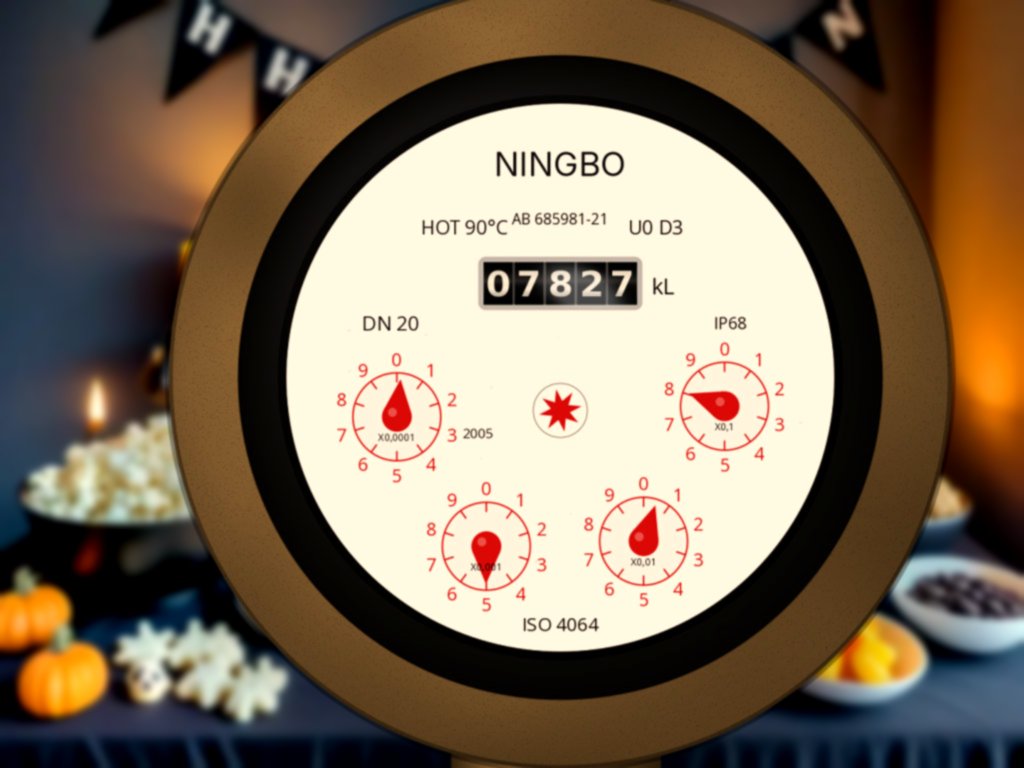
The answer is kL 7827.8050
